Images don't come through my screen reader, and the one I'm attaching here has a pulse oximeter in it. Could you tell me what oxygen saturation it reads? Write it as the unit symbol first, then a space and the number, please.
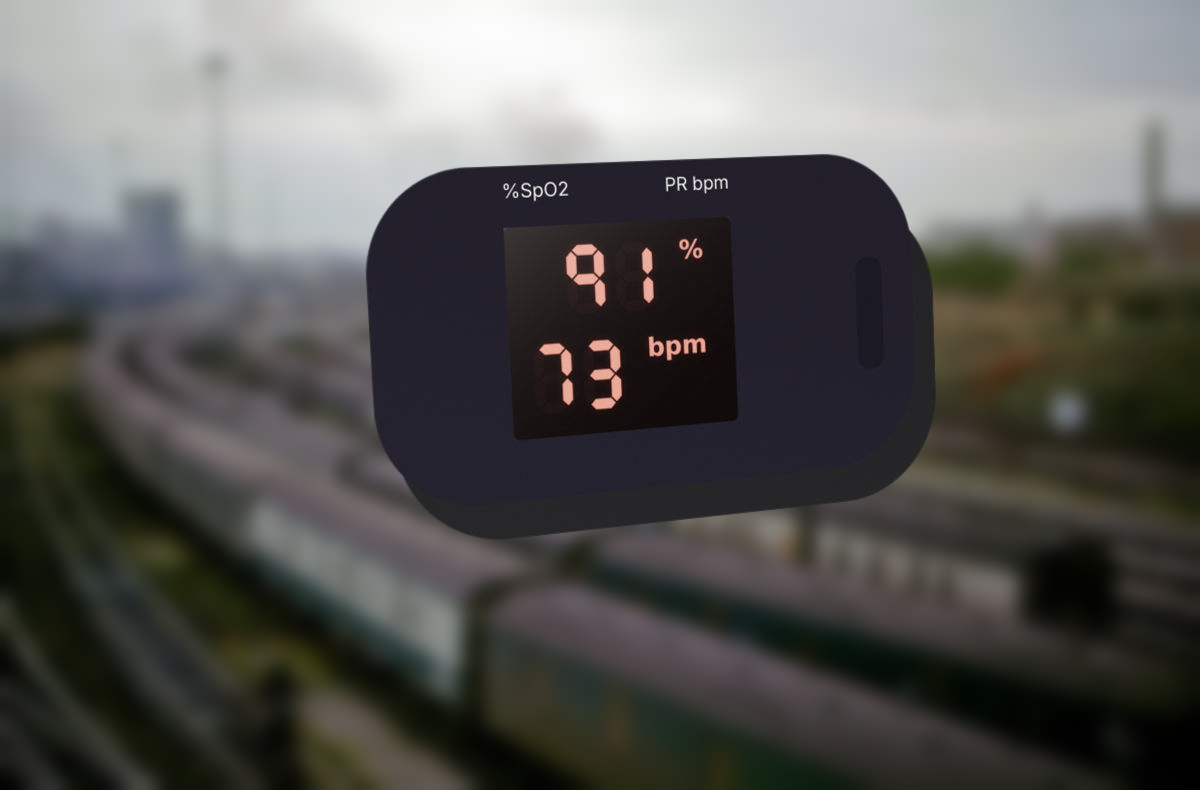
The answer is % 91
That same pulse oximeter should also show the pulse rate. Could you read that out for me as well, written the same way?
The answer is bpm 73
